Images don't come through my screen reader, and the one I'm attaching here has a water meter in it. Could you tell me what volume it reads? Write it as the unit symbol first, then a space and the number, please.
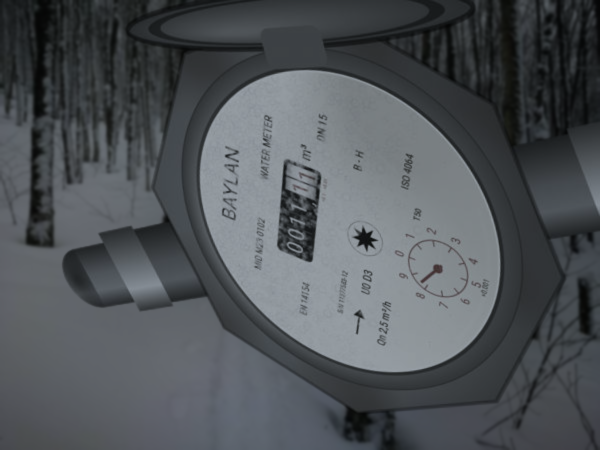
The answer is m³ 11.108
